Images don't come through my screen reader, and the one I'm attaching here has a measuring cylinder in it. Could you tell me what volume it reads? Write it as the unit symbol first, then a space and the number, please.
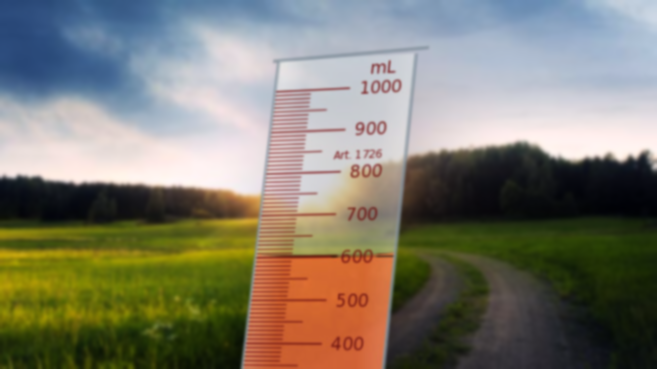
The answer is mL 600
